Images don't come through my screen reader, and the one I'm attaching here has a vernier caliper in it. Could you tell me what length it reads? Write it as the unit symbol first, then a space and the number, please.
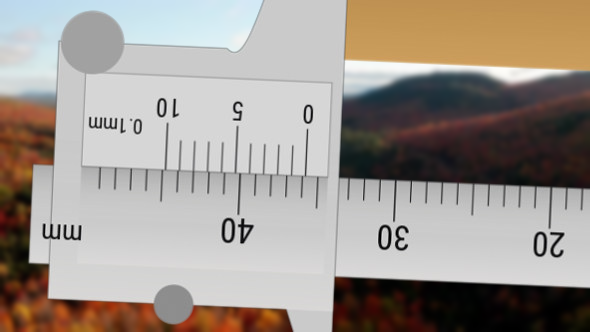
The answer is mm 35.8
